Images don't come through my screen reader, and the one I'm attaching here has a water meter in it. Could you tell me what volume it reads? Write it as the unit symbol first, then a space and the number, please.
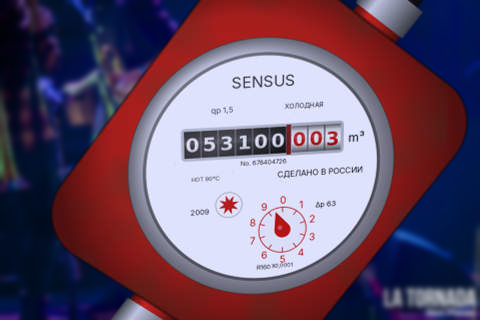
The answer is m³ 53100.0029
